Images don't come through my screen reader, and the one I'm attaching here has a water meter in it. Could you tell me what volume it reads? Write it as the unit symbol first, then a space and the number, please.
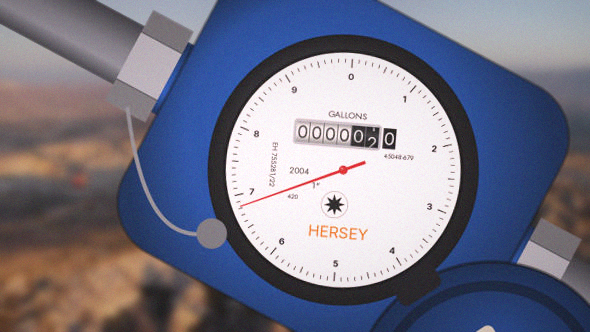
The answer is gal 16.8
